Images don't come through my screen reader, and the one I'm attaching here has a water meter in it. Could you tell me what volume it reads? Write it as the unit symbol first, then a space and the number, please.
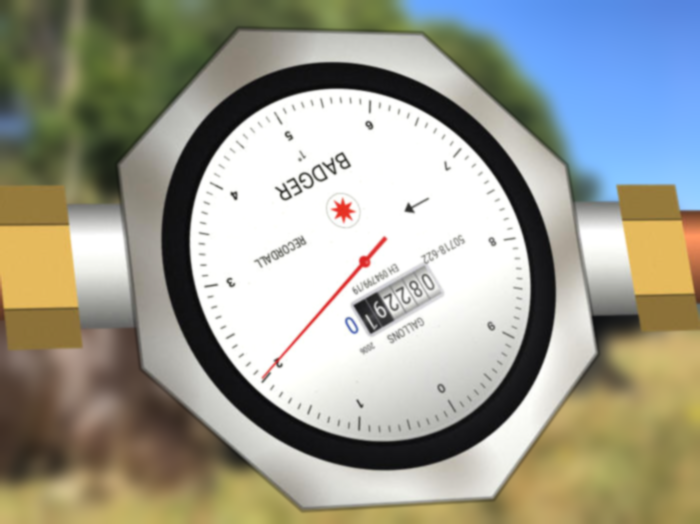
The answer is gal 822912.0
